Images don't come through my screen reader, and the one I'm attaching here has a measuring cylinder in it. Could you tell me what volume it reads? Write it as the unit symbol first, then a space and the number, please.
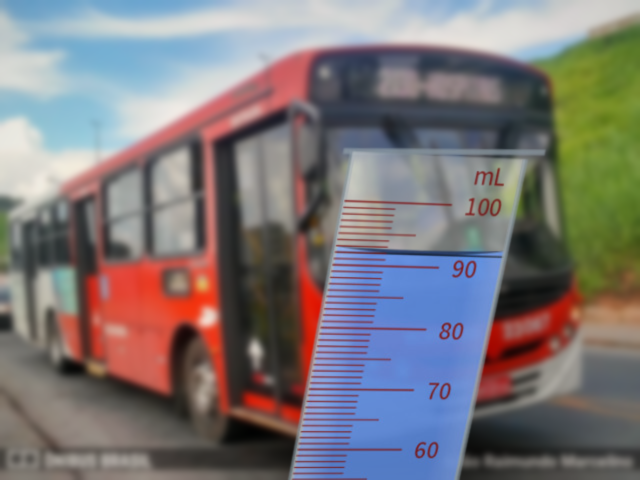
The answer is mL 92
